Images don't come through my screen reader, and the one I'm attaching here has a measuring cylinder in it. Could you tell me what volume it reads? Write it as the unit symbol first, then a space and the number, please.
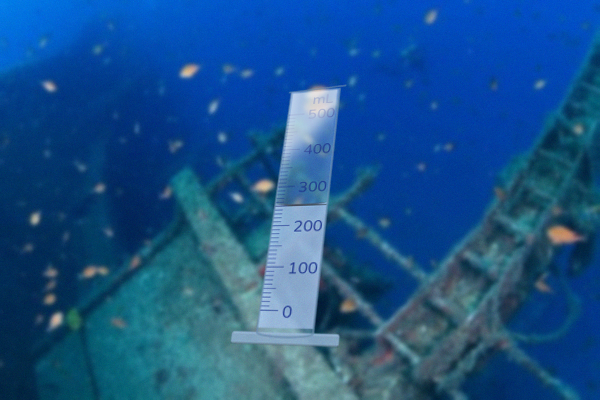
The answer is mL 250
